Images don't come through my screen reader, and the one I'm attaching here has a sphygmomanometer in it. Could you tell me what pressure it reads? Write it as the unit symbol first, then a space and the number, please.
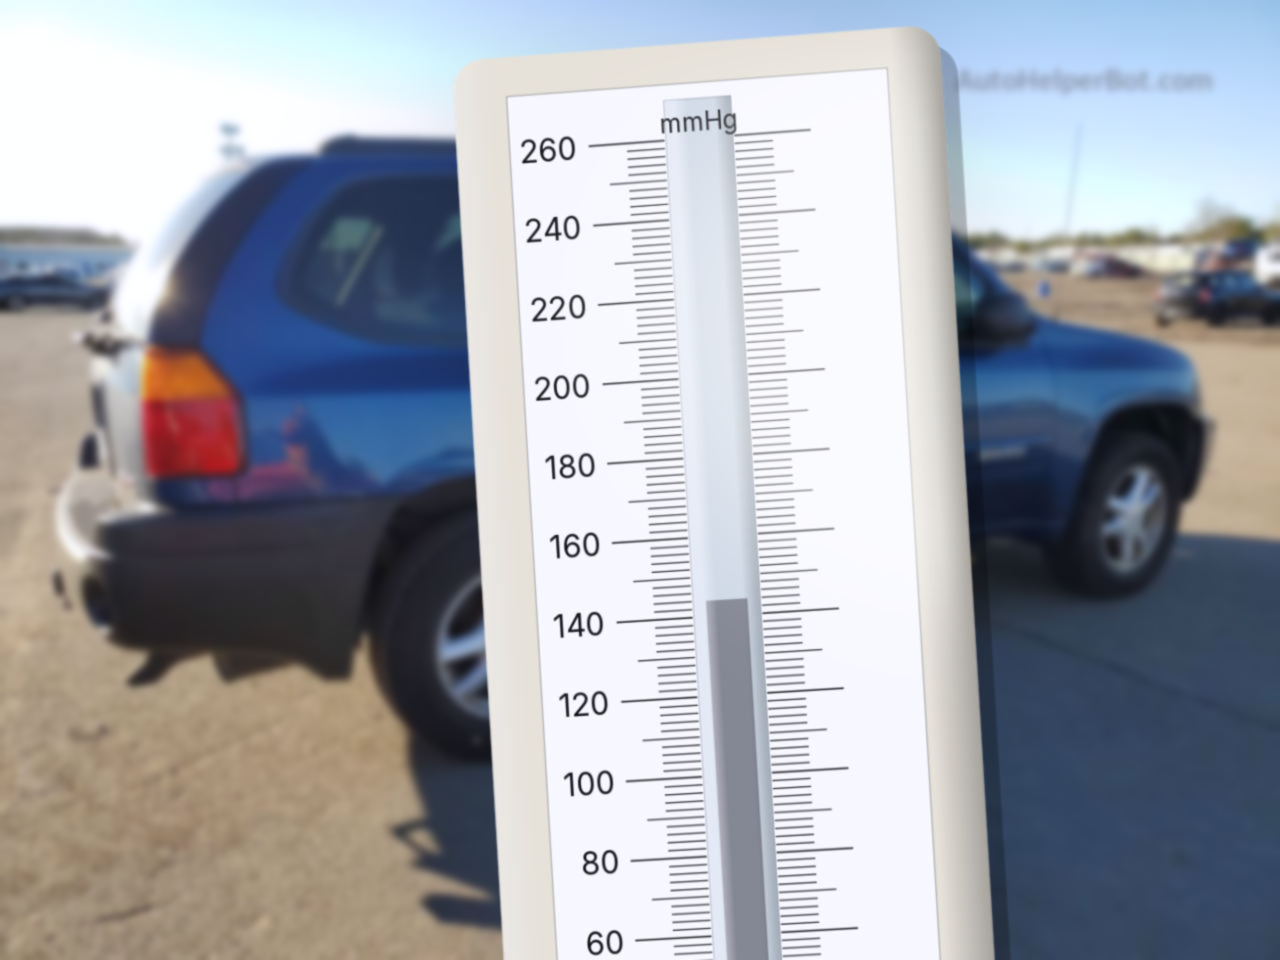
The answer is mmHg 144
